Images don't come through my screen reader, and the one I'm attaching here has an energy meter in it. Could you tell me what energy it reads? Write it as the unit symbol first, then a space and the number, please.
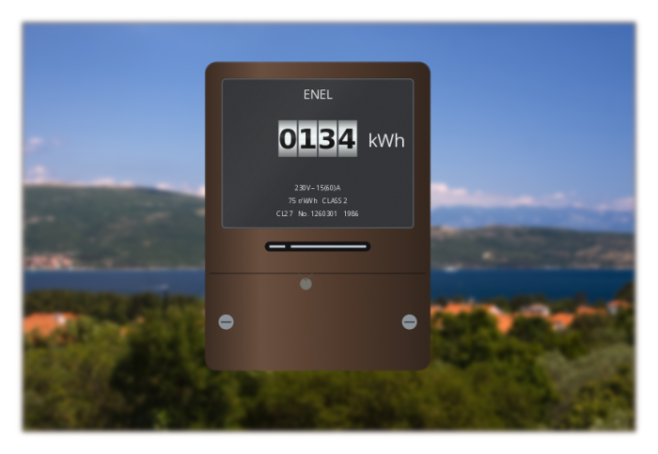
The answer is kWh 134
